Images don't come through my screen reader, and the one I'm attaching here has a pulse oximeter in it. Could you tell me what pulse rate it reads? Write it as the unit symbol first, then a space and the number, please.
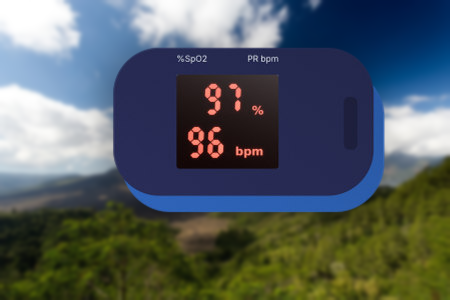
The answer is bpm 96
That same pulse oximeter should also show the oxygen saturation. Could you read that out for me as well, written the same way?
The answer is % 97
